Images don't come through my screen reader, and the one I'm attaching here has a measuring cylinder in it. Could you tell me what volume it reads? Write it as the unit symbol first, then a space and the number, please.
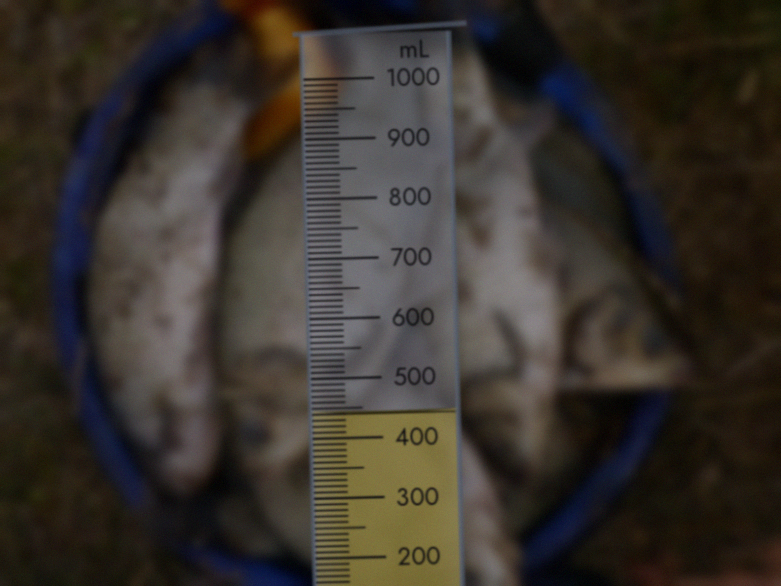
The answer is mL 440
